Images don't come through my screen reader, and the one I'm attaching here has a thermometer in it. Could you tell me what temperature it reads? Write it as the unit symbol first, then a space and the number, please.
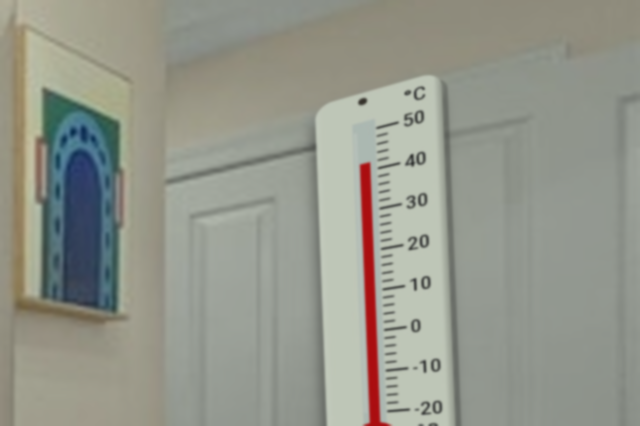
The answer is °C 42
